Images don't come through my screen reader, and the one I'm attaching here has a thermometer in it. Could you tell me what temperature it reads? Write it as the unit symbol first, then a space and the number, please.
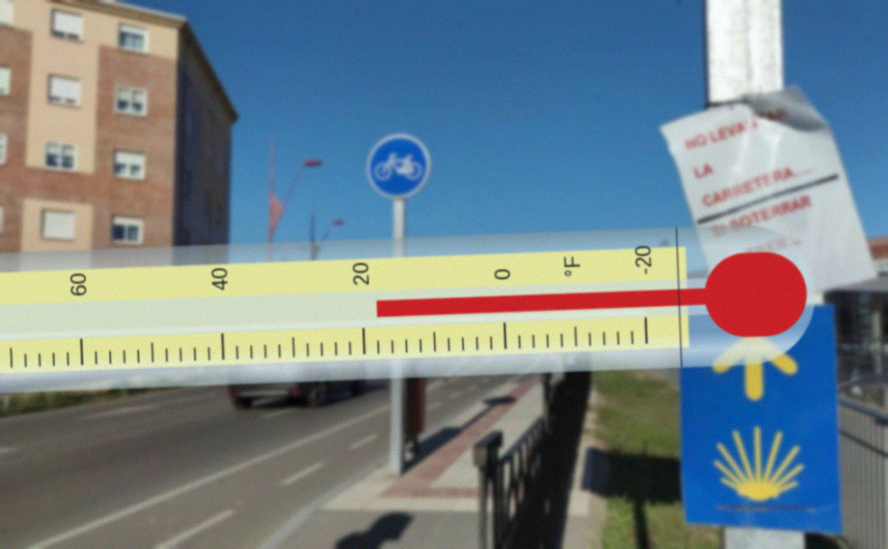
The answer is °F 18
